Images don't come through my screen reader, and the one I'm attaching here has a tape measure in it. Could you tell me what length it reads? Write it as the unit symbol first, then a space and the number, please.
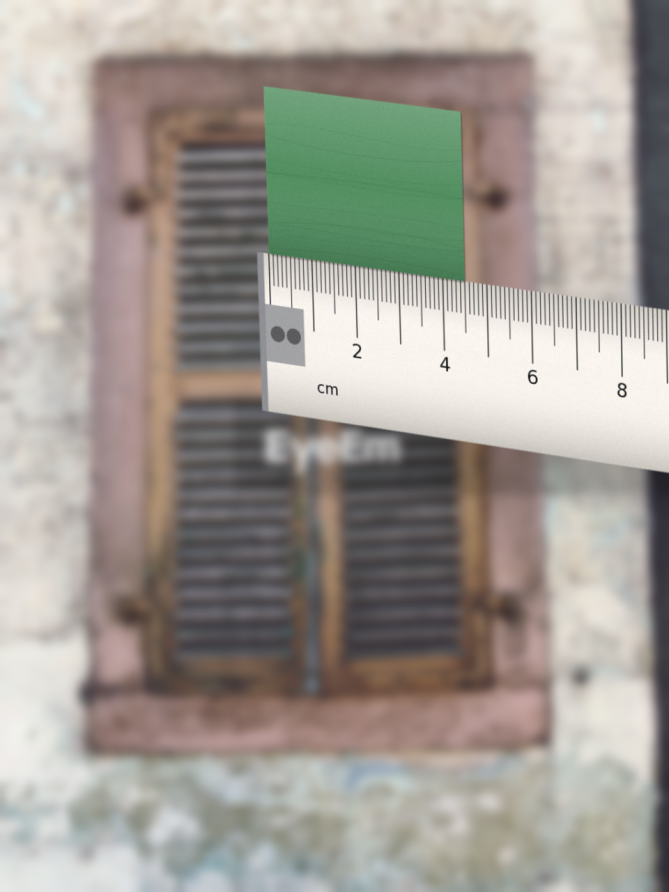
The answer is cm 4.5
